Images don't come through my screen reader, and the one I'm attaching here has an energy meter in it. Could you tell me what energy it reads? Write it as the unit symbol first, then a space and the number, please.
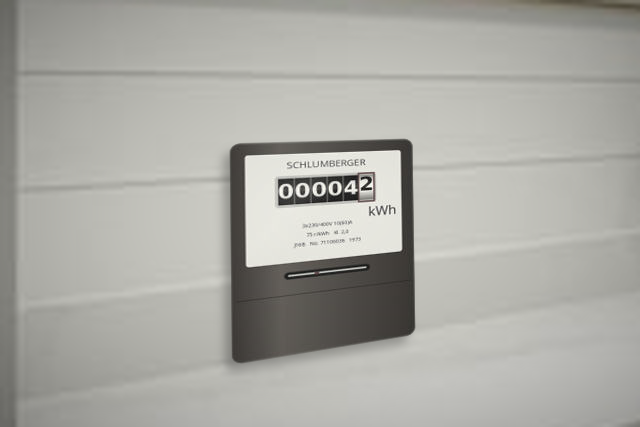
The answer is kWh 4.2
